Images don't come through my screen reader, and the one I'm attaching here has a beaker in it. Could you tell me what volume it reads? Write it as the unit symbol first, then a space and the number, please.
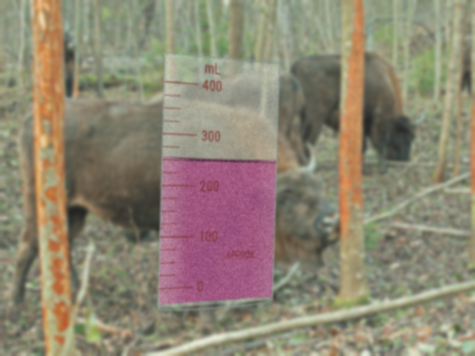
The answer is mL 250
